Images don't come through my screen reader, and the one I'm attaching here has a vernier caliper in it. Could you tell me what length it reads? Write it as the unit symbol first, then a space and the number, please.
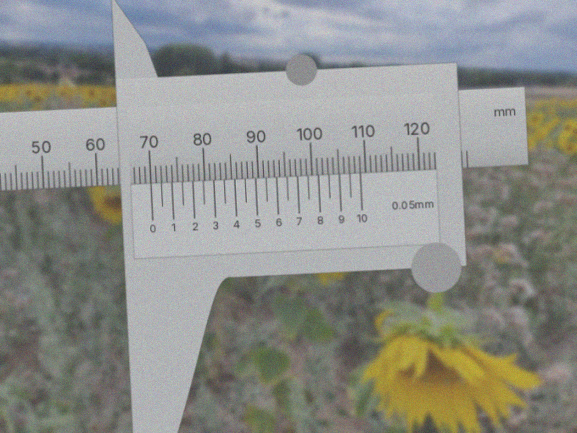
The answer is mm 70.0
